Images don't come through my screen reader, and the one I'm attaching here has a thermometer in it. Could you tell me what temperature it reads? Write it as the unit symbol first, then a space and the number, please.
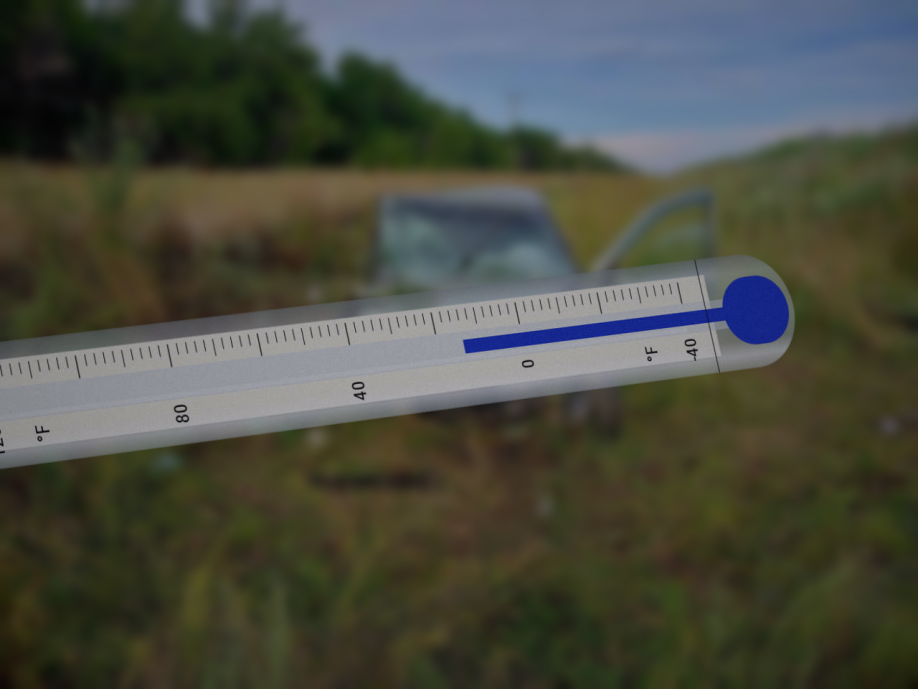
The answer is °F 14
